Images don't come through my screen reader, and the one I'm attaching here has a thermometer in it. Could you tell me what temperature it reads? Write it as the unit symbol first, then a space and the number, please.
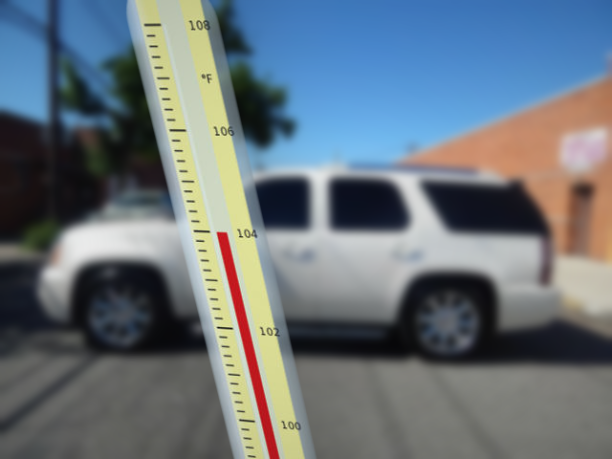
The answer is °F 104
